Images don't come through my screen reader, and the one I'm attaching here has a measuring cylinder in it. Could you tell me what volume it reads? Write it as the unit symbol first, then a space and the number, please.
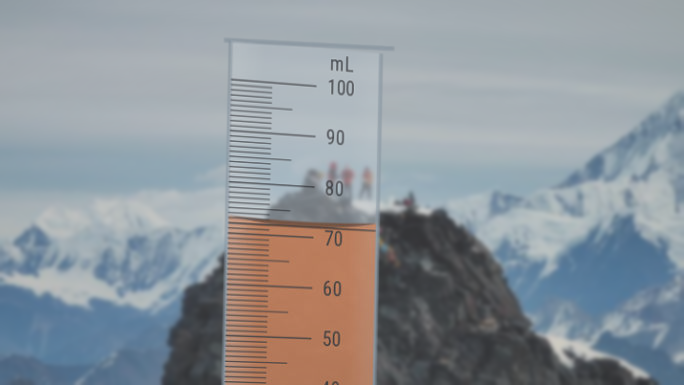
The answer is mL 72
